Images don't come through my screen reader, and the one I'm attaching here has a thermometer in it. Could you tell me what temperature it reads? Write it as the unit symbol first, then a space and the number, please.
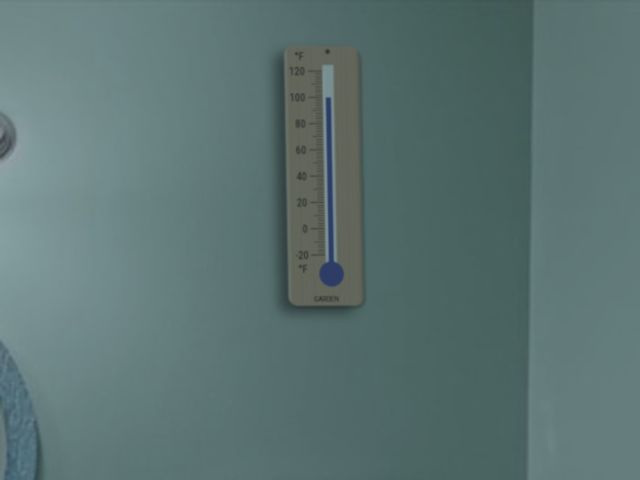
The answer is °F 100
